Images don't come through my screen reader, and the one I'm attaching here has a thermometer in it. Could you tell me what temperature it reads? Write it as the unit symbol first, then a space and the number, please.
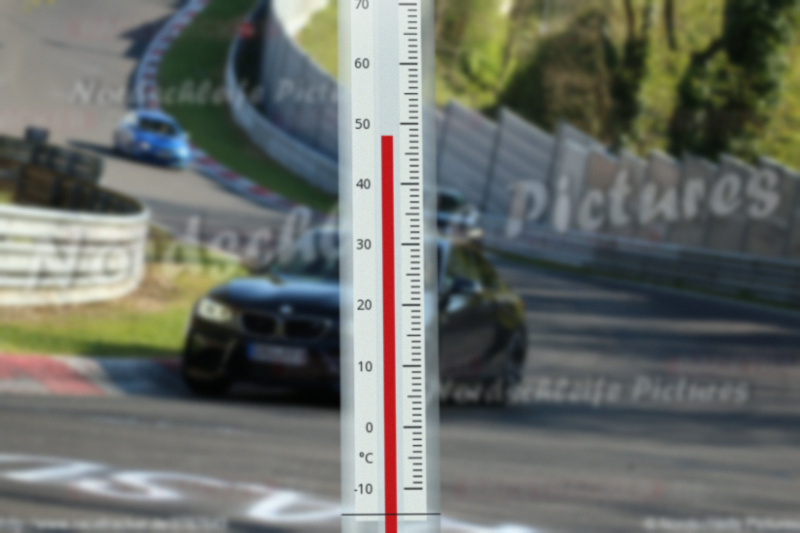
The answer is °C 48
